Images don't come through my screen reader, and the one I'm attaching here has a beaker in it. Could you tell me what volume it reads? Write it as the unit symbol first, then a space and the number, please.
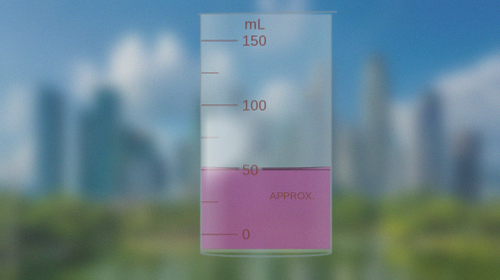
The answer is mL 50
